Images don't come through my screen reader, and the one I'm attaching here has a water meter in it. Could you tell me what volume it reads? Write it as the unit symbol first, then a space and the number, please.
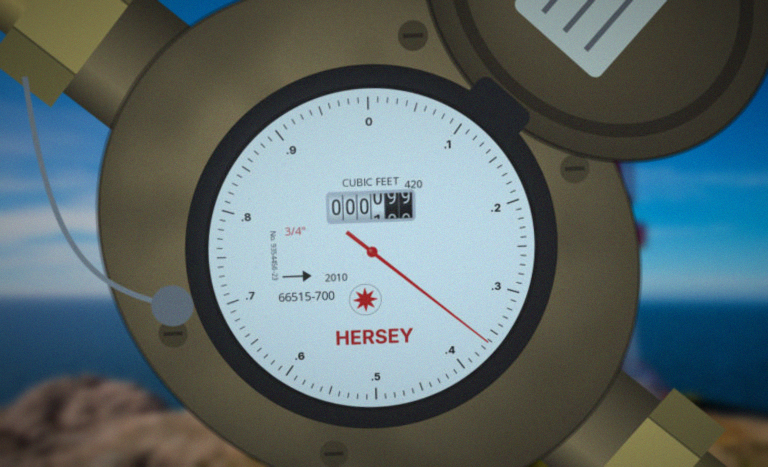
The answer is ft³ 99.36
